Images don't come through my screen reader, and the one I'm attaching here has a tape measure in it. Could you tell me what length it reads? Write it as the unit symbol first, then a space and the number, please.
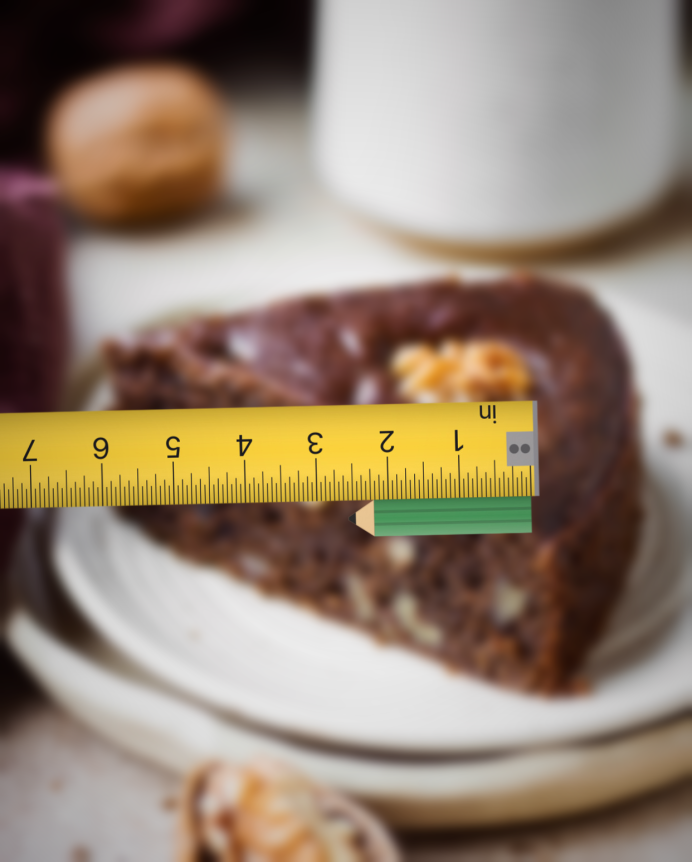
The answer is in 2.5625
